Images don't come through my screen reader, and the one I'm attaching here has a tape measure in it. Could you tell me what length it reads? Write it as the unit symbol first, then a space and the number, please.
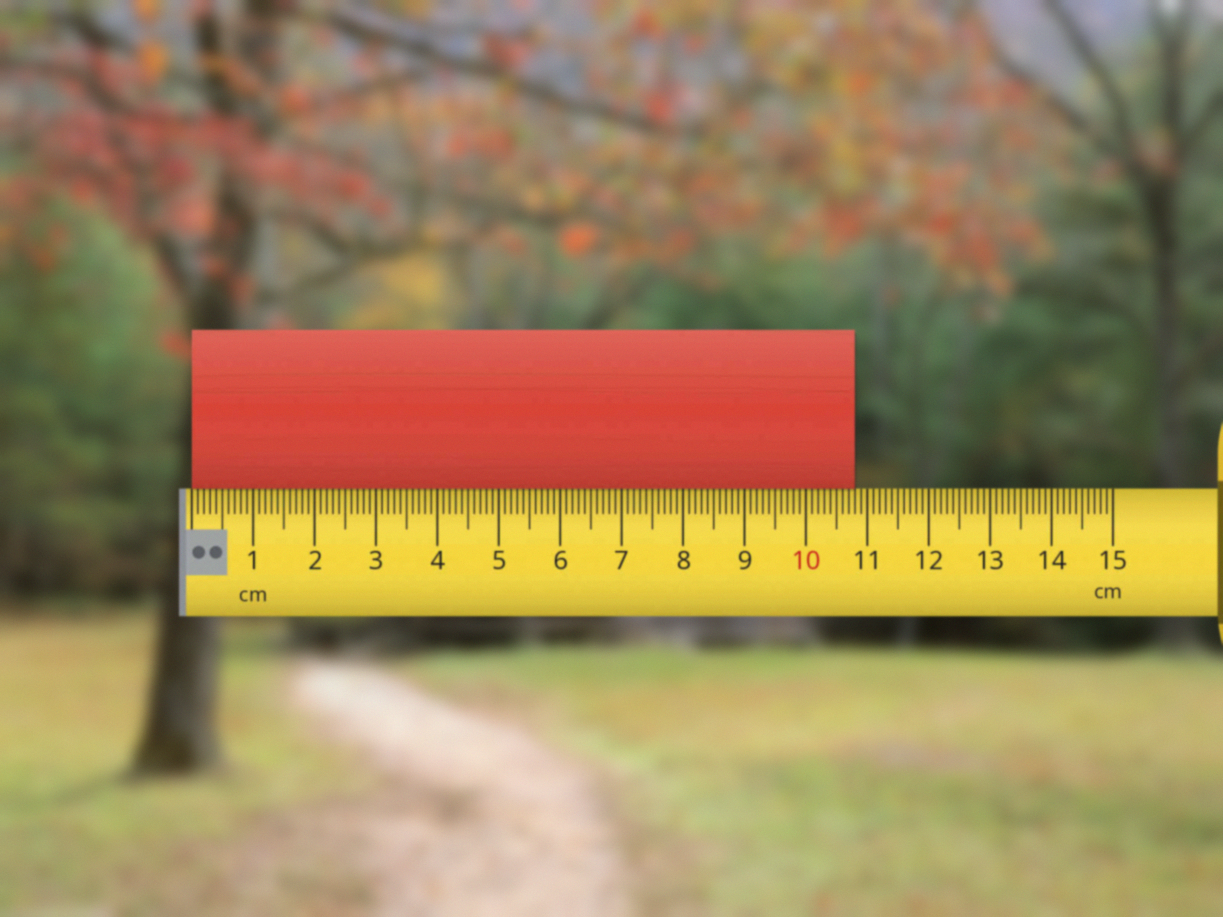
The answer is cm 10.8
